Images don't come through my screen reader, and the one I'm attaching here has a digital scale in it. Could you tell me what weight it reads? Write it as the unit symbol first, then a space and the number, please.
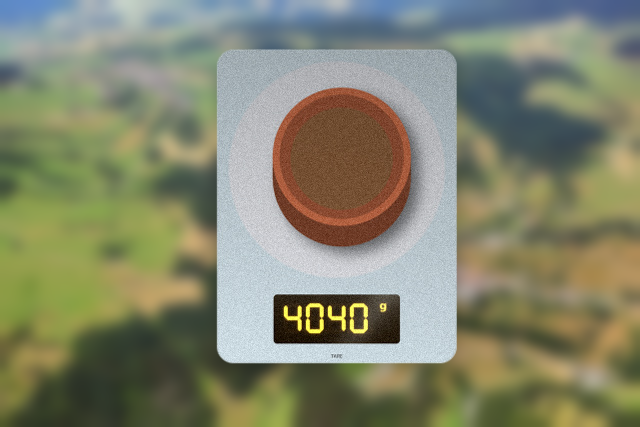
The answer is g 4040
